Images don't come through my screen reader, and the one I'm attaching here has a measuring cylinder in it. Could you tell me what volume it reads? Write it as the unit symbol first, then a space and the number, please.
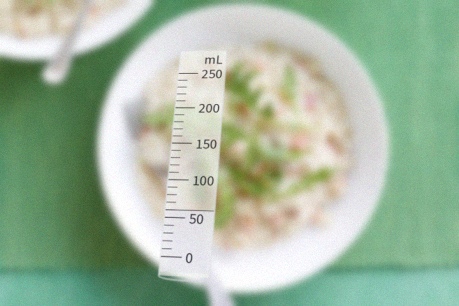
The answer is mL 60
